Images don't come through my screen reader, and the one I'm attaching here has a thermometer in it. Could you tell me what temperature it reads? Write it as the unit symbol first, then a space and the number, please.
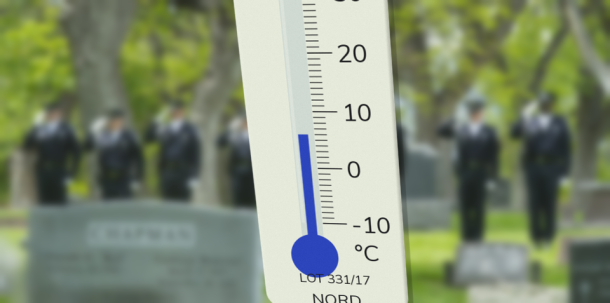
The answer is °C 6
